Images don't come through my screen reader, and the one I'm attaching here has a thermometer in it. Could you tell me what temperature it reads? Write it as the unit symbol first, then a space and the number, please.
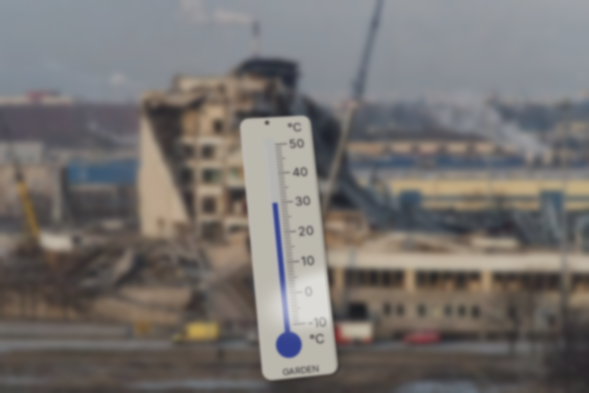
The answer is °C 30
